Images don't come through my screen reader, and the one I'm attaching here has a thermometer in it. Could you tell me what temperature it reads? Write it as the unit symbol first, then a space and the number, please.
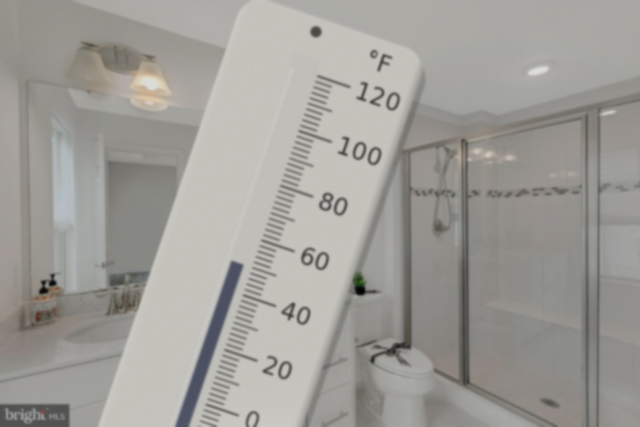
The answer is °F 50
